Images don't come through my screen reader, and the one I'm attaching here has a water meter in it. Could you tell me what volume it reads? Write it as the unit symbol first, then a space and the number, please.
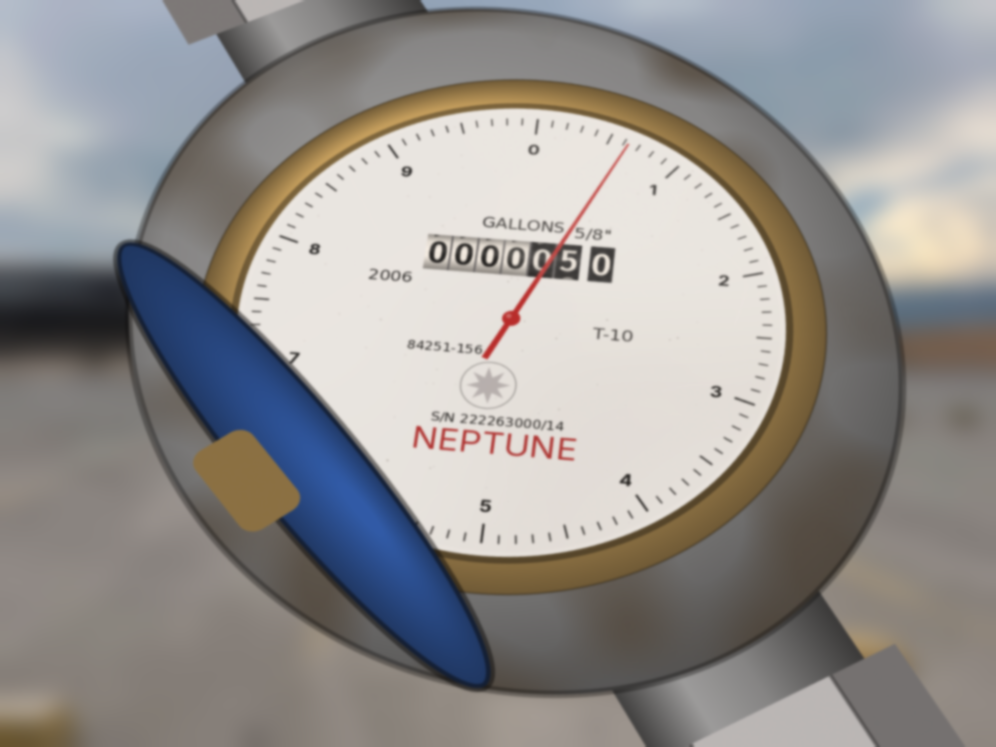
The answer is gal 50.6
